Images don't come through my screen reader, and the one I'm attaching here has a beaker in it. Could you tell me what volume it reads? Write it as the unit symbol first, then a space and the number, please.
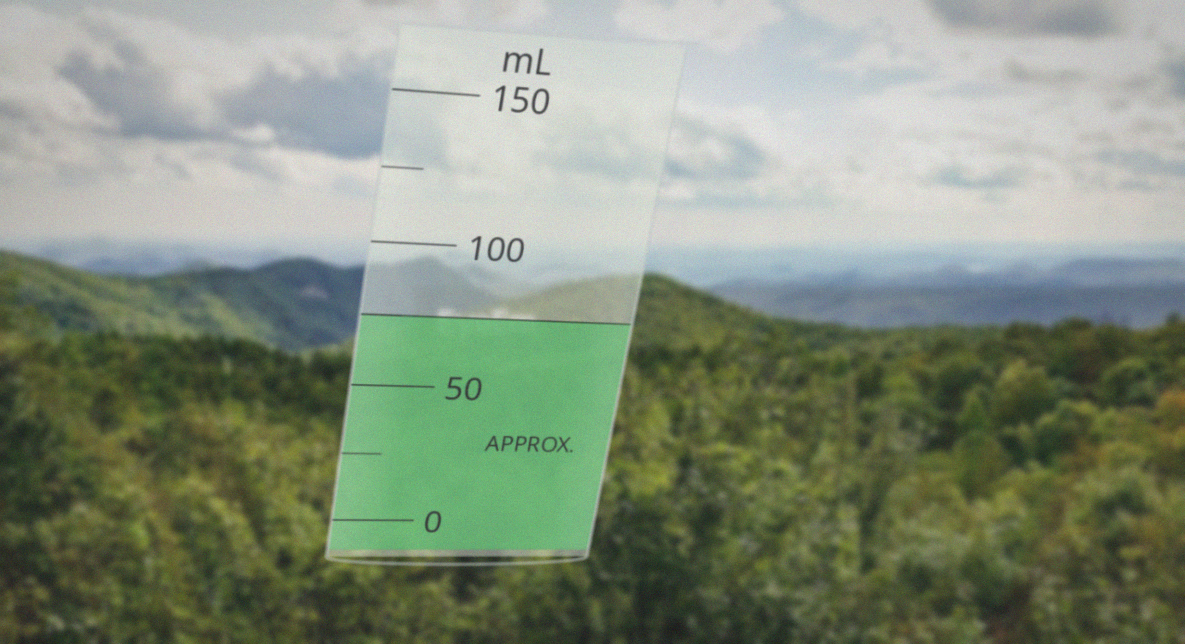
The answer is mL 75
